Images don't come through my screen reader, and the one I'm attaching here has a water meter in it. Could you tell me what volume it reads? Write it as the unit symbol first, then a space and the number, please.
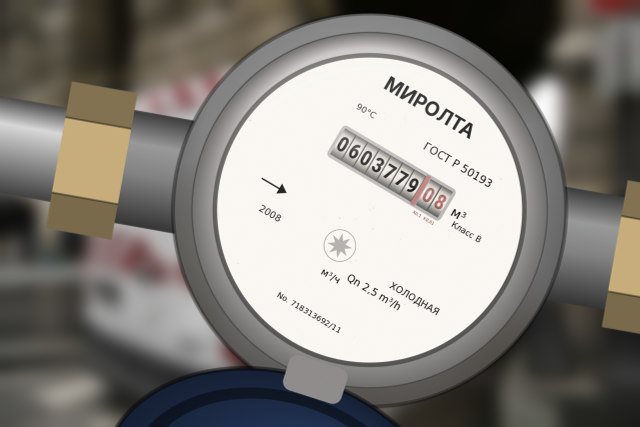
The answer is m³ 603779.08
